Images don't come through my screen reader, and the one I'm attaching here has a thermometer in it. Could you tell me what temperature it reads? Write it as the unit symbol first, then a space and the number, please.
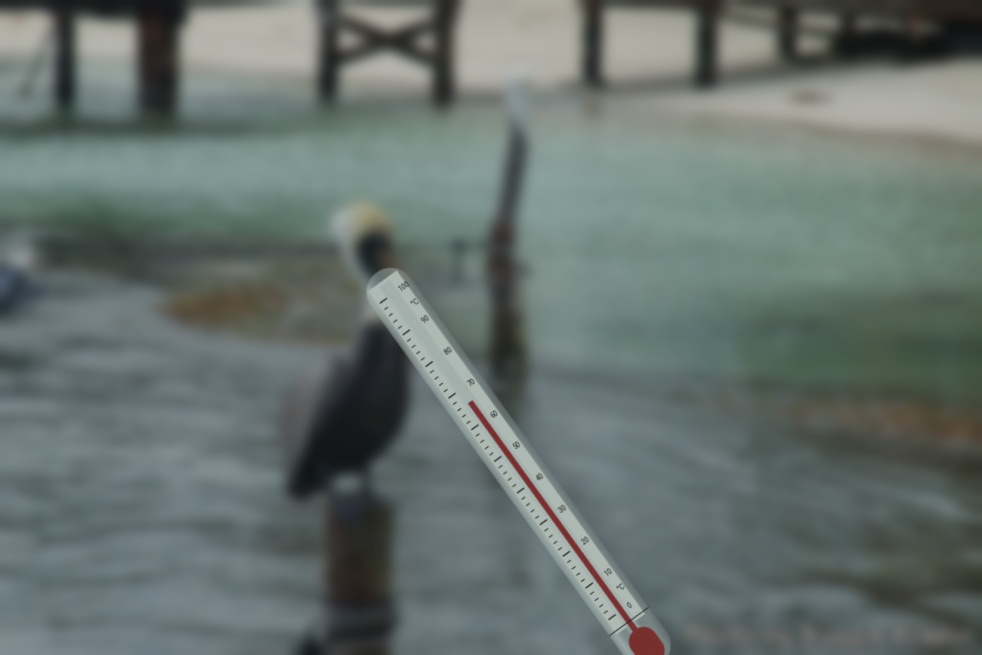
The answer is °C 66
